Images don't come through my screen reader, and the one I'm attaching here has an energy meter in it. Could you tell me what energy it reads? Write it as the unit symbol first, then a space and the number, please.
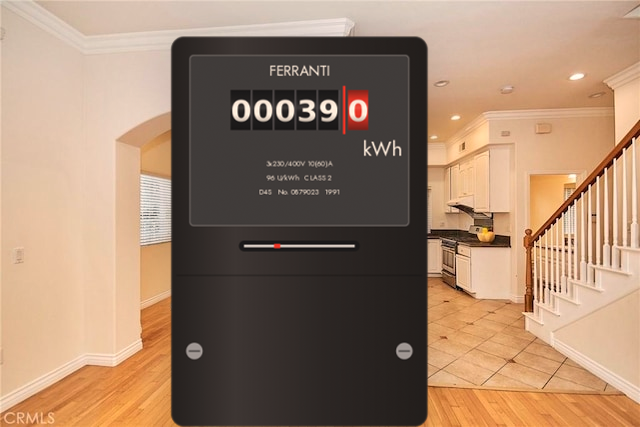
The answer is kWh 39.0
